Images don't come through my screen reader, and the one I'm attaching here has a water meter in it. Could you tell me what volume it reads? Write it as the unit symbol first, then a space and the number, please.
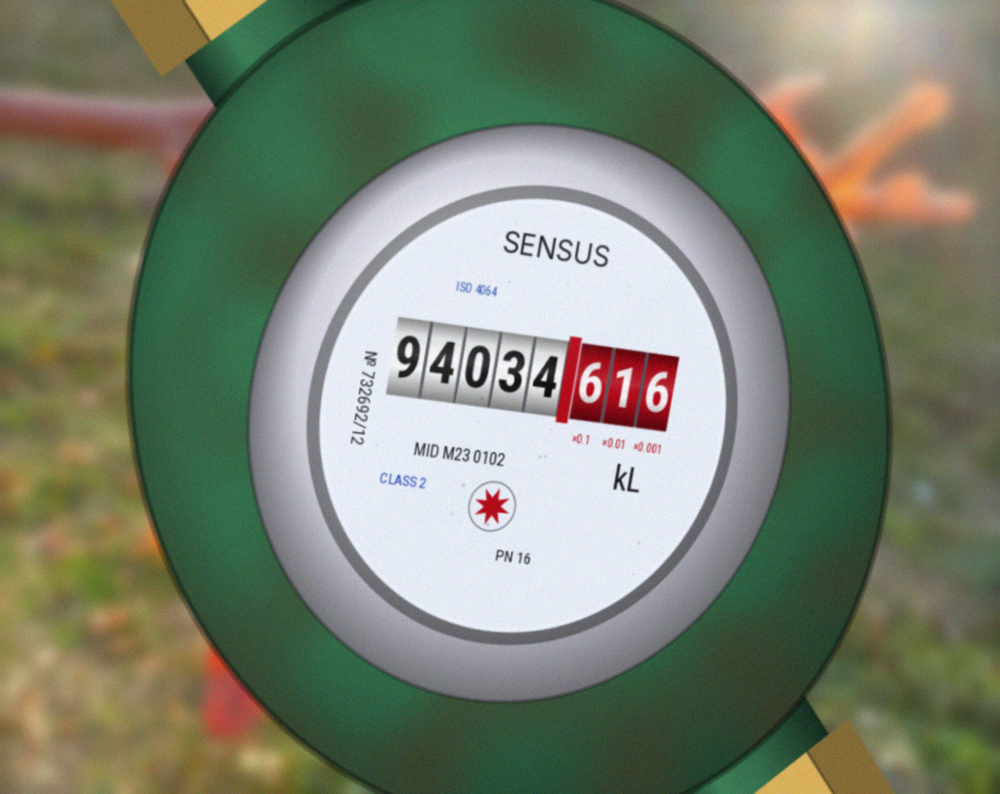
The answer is kL 94034.616
